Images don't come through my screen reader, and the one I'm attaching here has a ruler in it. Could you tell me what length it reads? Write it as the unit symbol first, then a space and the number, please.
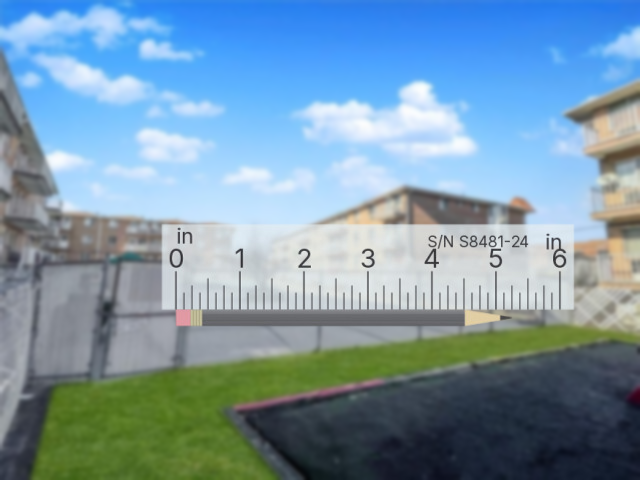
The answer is in 5.25
